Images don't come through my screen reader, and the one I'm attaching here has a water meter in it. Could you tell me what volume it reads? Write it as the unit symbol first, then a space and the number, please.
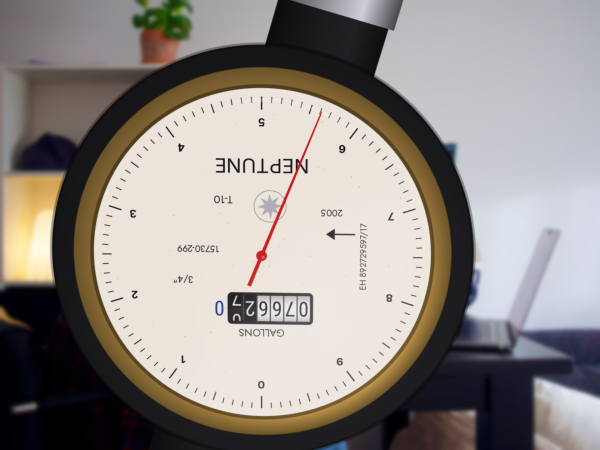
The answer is gal 766265.6
